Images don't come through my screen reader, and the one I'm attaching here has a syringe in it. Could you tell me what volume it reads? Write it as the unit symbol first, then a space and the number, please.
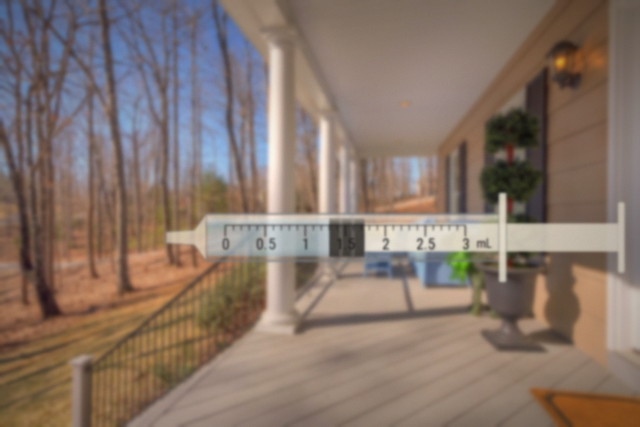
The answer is mL 1.3
